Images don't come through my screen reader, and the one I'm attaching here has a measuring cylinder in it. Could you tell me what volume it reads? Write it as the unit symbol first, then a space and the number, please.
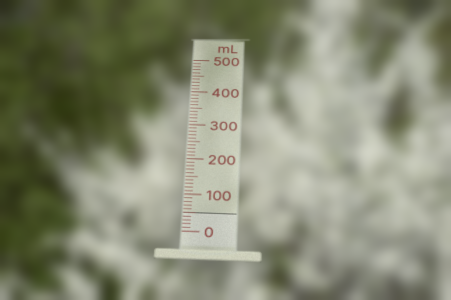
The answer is mL 50
